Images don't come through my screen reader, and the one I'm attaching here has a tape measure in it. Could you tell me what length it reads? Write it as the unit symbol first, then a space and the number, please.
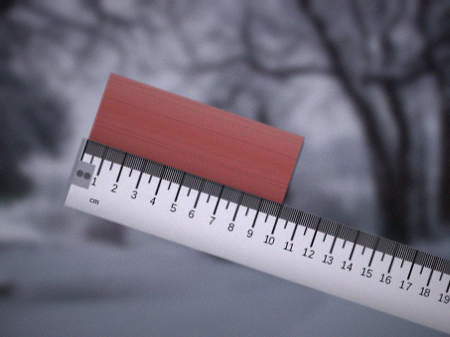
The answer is cm 10
